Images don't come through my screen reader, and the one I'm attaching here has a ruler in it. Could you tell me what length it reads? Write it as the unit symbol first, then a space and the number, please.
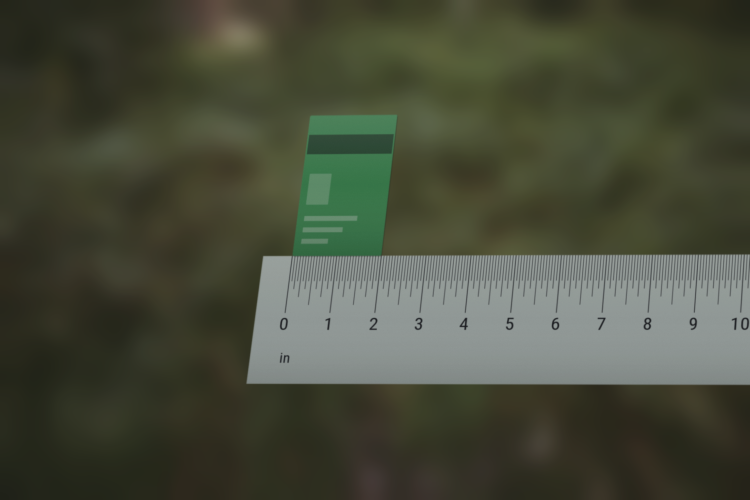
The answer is in 2
